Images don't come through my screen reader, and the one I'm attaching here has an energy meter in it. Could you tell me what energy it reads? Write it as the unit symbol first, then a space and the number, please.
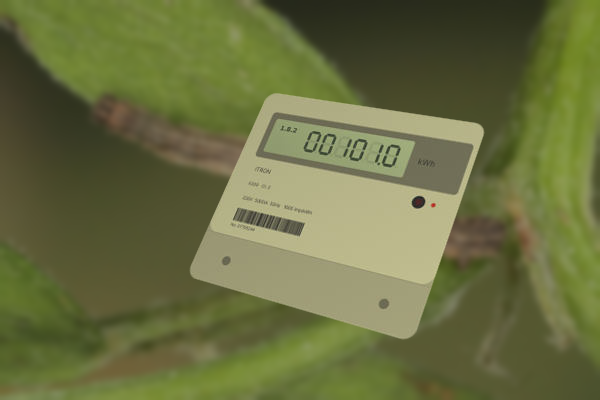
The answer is kWh 101.0
